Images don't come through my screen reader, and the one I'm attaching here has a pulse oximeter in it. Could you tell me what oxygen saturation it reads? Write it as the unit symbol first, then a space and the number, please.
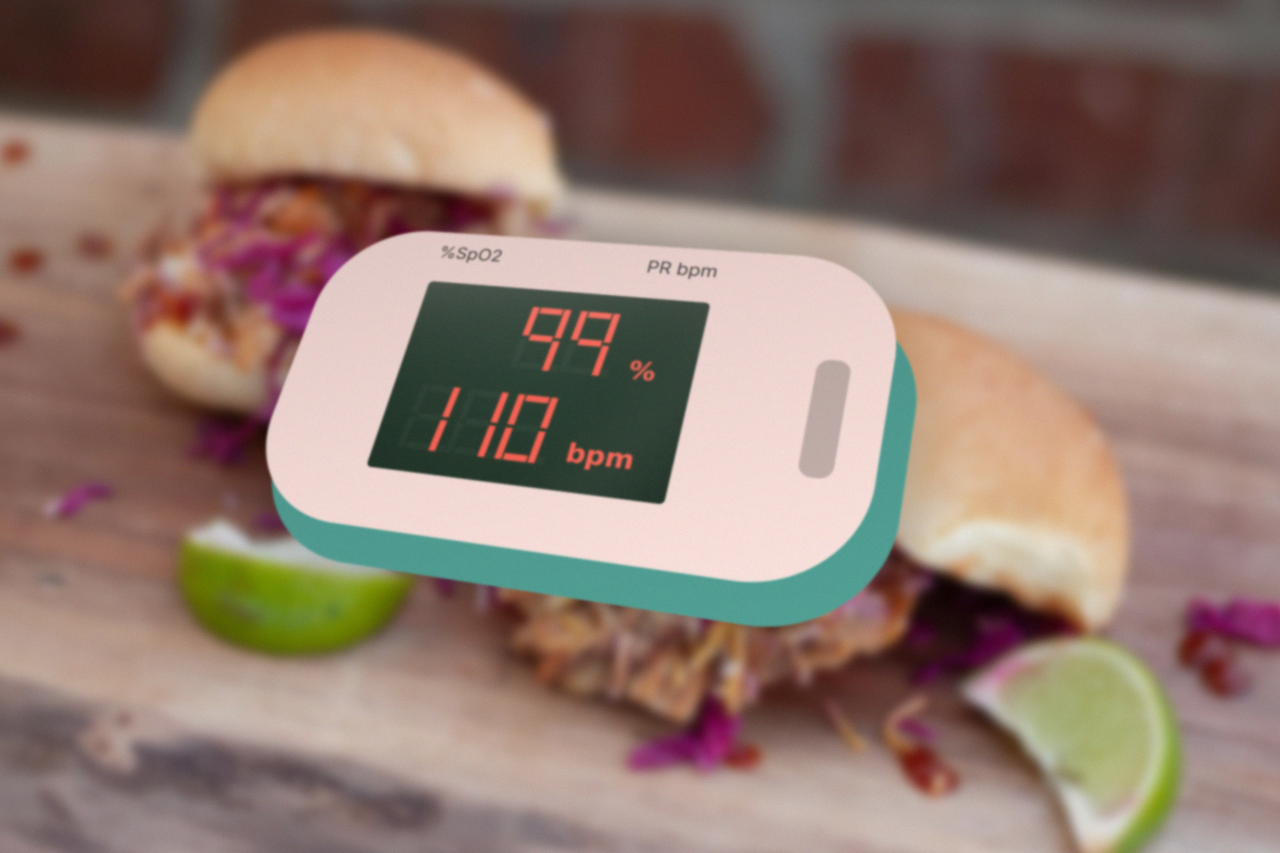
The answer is % 99
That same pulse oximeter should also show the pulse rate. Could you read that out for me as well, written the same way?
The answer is bpm 110
